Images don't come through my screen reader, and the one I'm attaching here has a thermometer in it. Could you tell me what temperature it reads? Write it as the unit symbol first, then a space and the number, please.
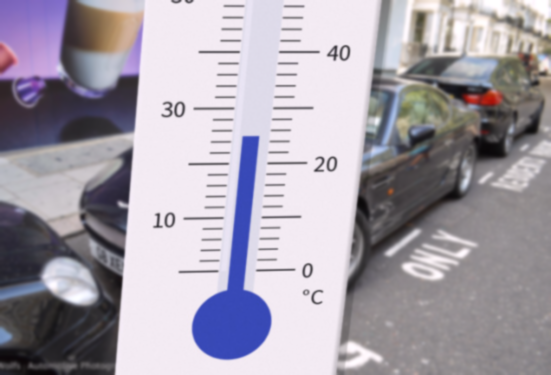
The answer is °C 25
